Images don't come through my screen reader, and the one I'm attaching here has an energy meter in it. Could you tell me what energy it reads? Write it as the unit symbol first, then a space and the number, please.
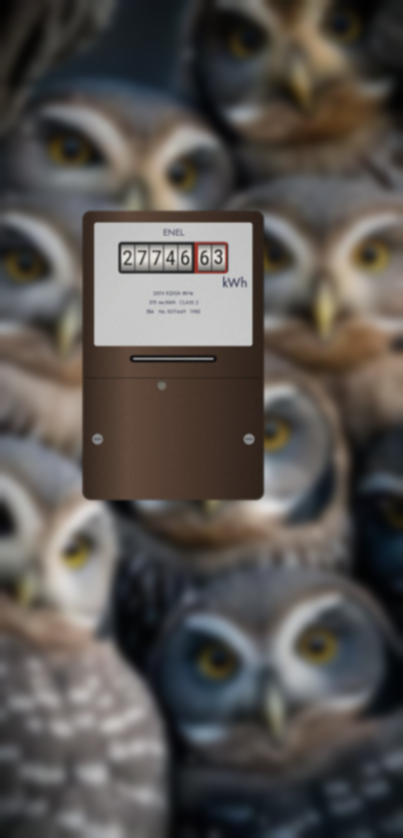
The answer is kWh 27746.63
